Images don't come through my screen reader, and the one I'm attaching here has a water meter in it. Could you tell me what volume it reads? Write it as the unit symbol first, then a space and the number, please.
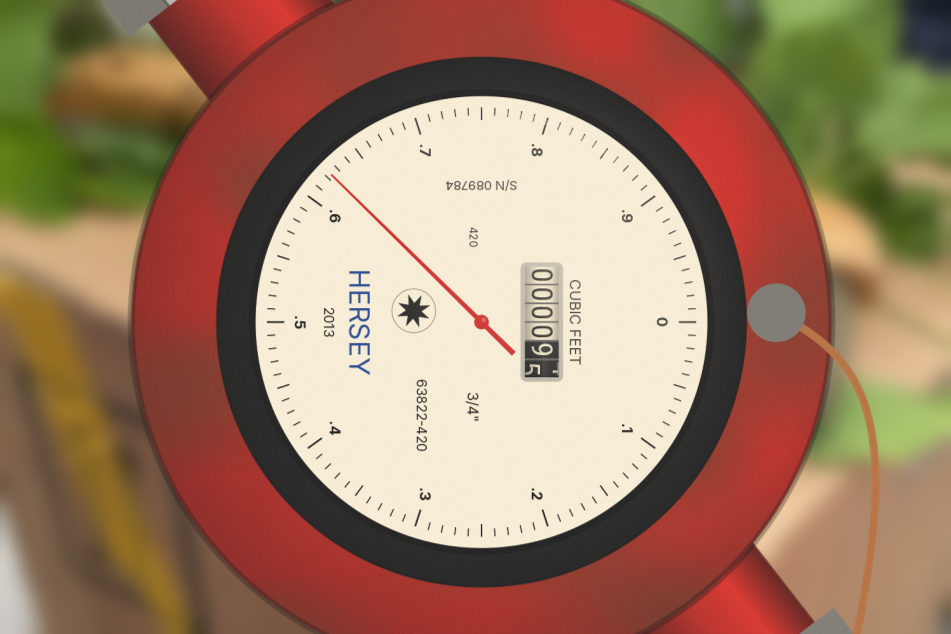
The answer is ft³ 94.62
